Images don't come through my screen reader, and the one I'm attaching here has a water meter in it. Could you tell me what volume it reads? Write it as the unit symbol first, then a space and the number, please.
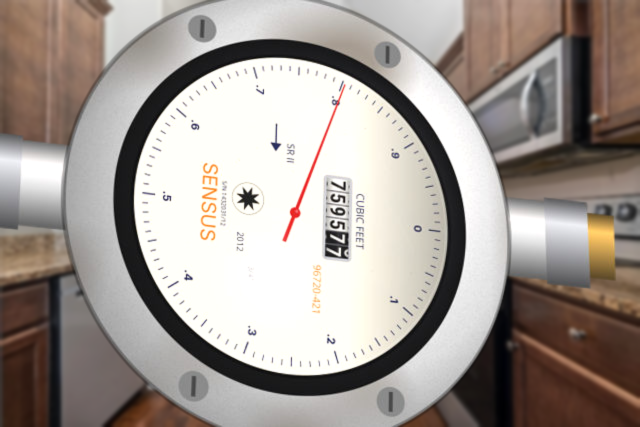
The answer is ft³ 759576.80
